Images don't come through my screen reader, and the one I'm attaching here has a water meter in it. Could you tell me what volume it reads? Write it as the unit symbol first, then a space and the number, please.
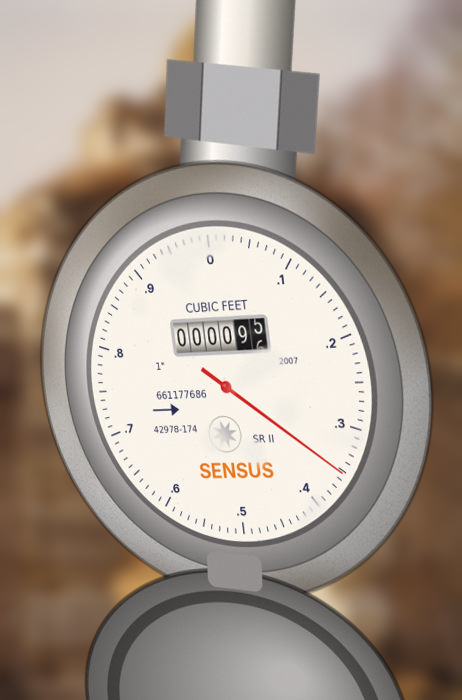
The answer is ft³ 95.35
